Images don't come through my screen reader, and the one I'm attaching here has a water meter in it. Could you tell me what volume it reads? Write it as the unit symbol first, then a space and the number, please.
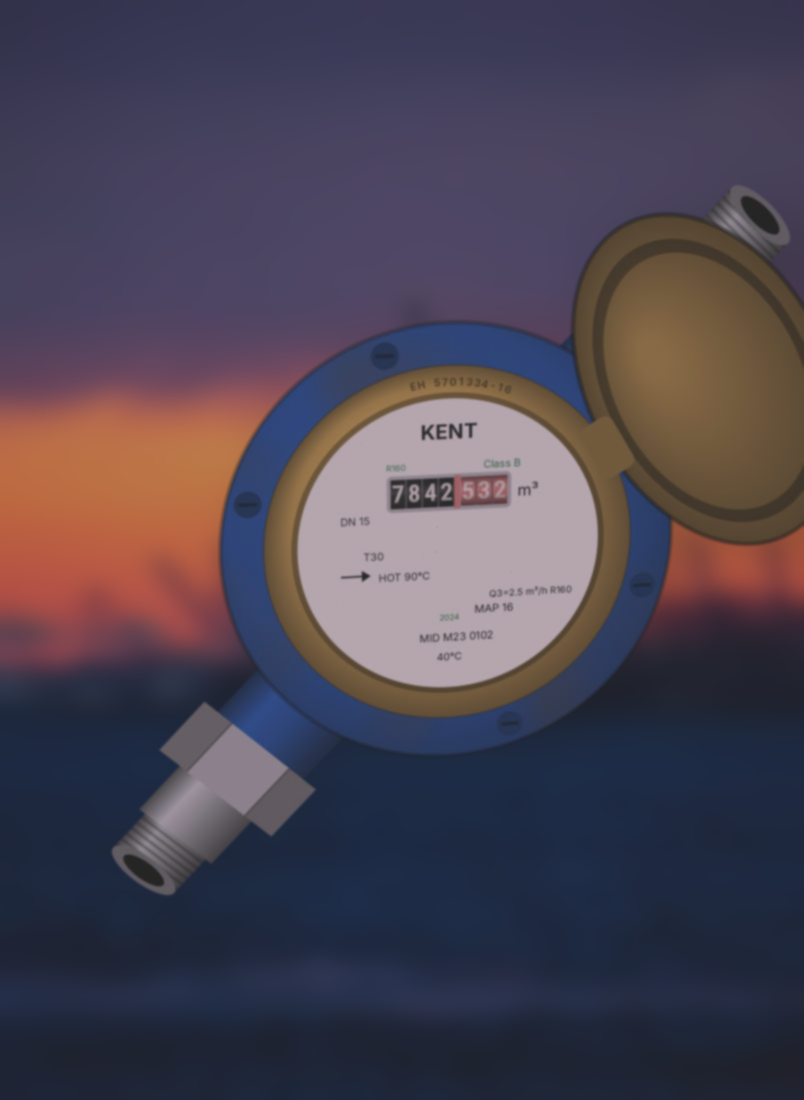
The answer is m³ 7842.532
